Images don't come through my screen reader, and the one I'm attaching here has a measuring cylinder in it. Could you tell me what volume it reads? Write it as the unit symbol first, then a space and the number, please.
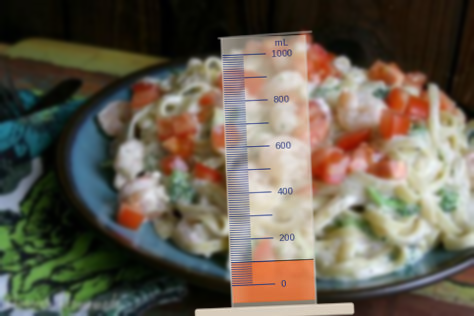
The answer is mL 100
